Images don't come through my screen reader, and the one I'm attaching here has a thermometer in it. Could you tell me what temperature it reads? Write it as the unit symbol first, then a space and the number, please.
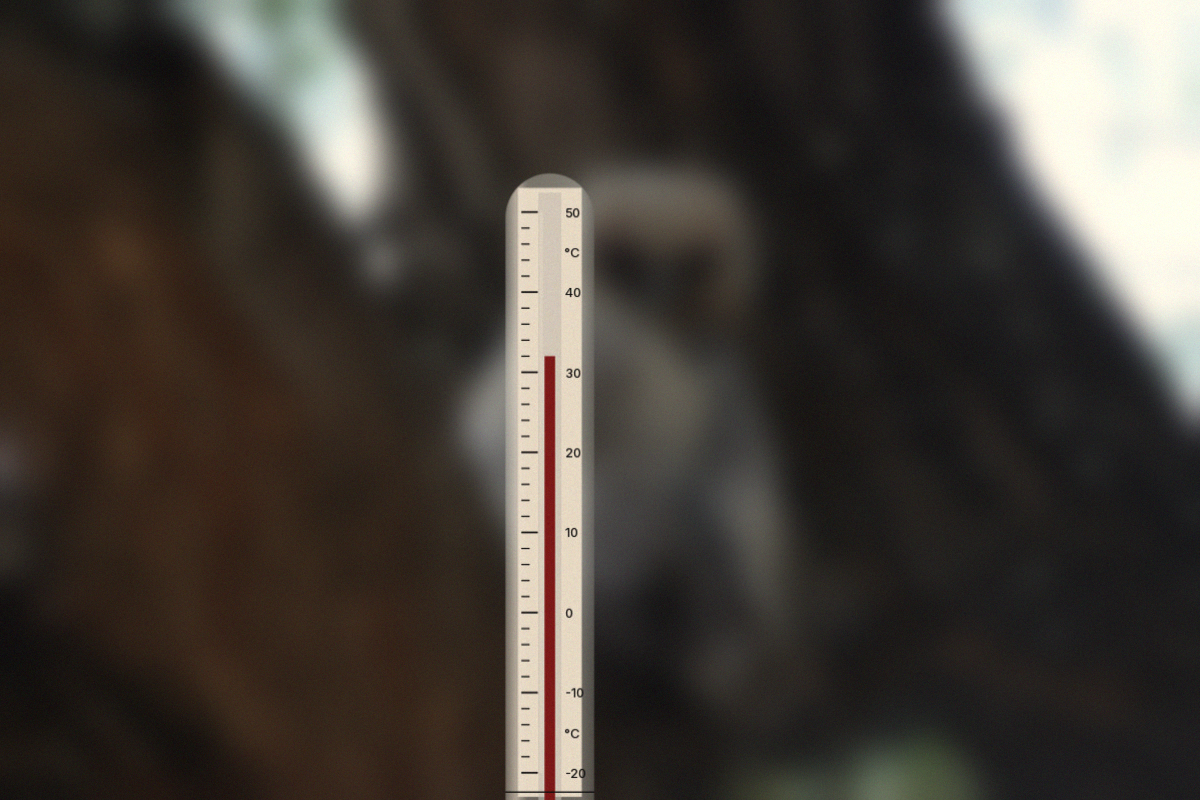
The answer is °C 32
